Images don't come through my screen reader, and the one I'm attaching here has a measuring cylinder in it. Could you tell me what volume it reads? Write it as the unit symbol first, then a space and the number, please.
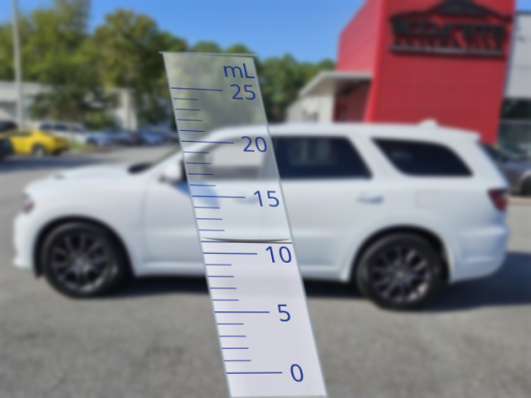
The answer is mL 11
